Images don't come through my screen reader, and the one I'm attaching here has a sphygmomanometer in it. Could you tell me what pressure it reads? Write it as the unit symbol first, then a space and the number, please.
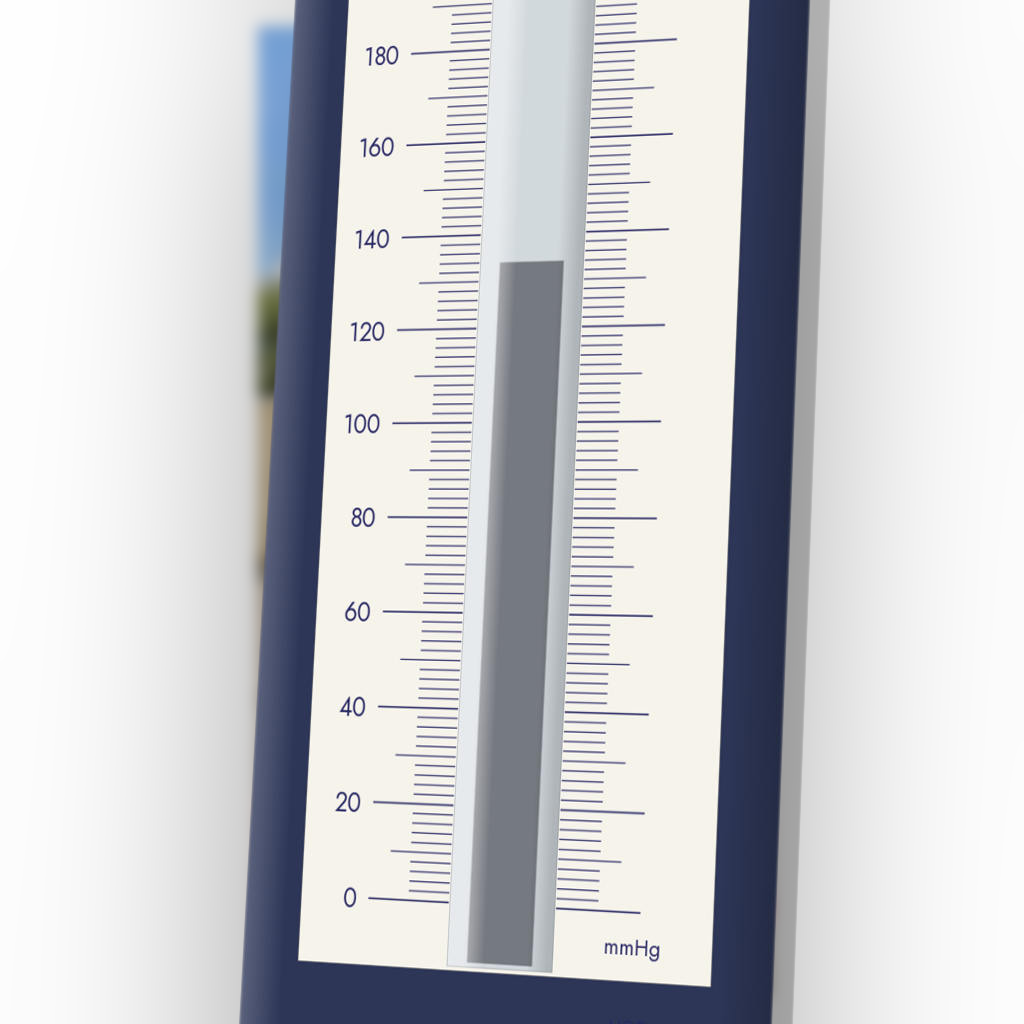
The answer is mmHg 134
